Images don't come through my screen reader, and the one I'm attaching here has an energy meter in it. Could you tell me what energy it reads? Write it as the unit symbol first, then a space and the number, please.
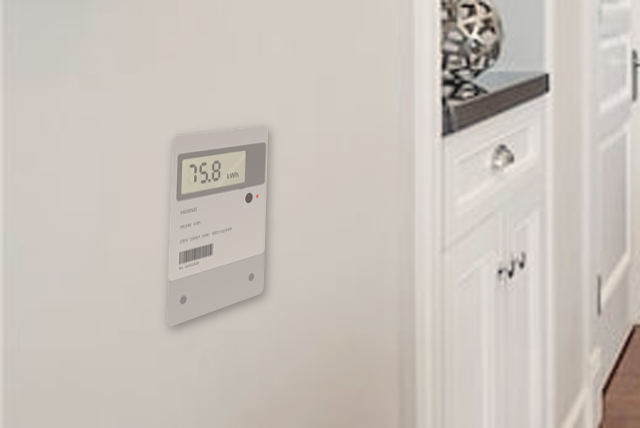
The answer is kWh 75.8
